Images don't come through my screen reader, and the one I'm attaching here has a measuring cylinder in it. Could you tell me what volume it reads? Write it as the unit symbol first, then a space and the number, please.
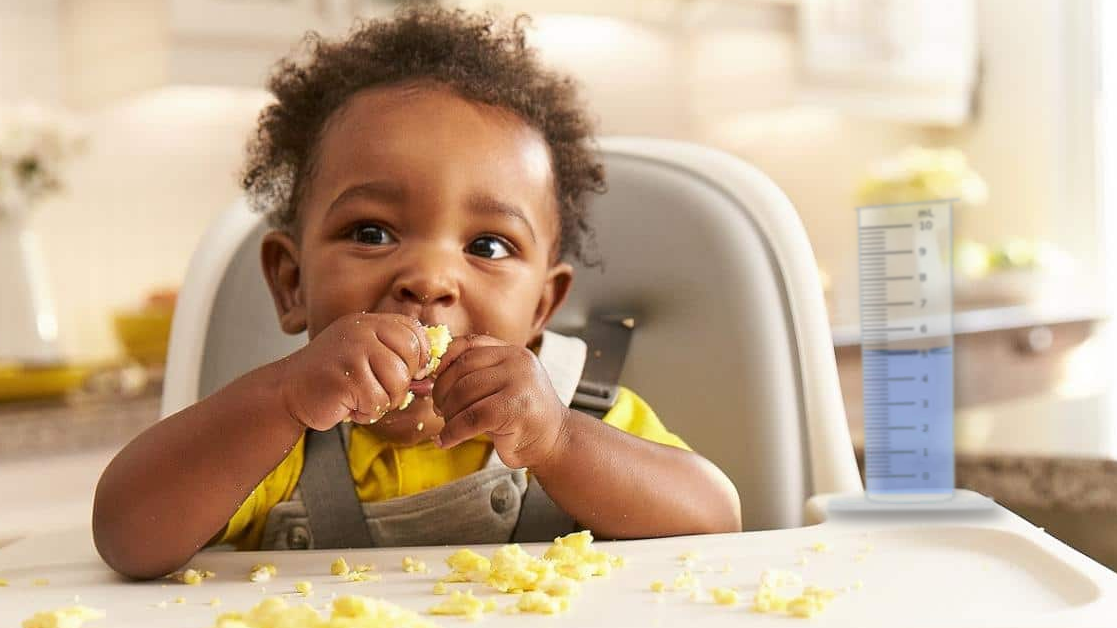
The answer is mL 5
